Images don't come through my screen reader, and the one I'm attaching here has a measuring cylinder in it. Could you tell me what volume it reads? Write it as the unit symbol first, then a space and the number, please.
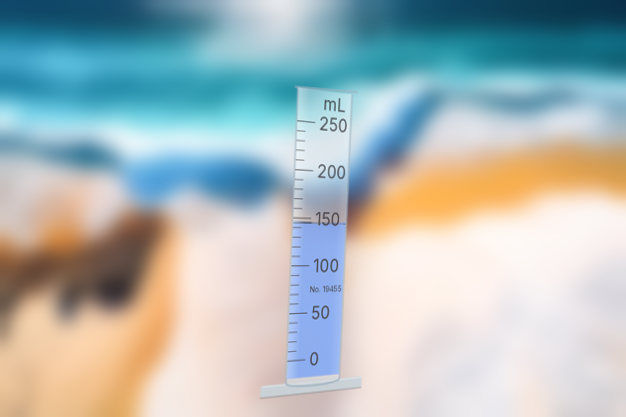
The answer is mL 145
